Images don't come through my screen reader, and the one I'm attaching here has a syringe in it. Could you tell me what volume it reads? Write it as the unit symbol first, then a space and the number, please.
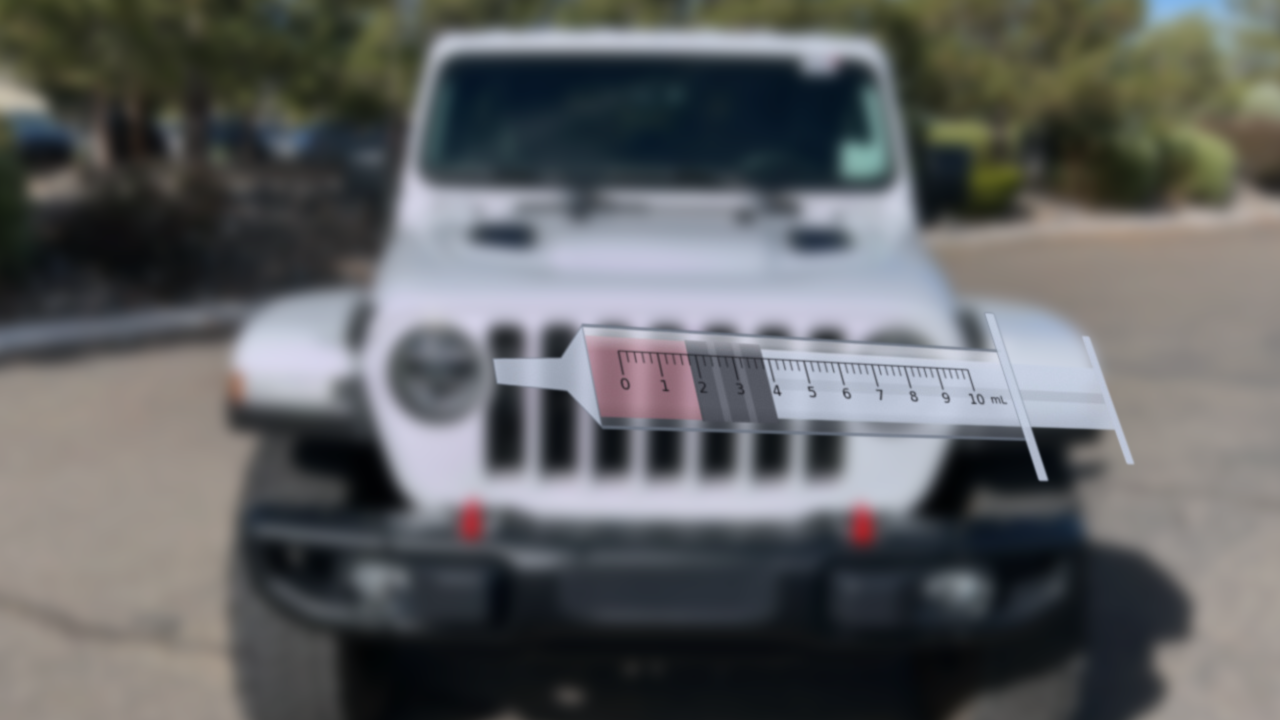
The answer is mL 1.8
